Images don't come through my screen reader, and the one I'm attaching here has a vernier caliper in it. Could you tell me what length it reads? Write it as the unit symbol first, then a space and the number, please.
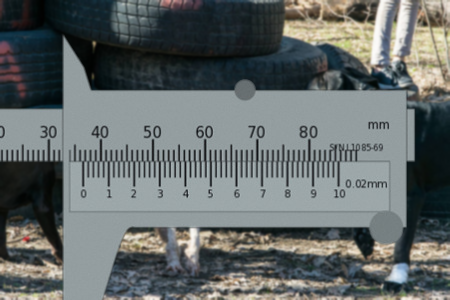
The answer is mm 36.6
